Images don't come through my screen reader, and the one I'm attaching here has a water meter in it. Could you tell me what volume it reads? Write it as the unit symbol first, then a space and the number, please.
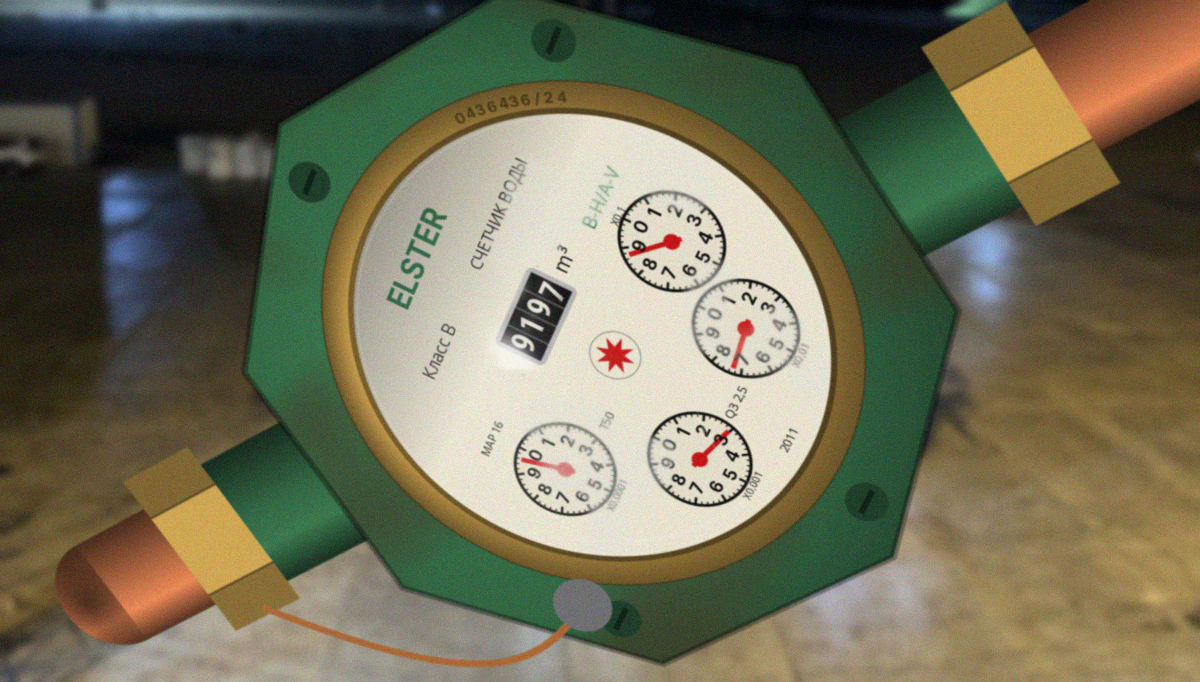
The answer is m³ 9196.8729
